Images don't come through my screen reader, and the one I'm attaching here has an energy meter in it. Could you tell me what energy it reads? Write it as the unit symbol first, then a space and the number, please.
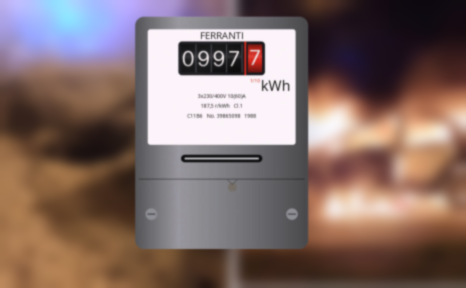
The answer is kWh 997.7
